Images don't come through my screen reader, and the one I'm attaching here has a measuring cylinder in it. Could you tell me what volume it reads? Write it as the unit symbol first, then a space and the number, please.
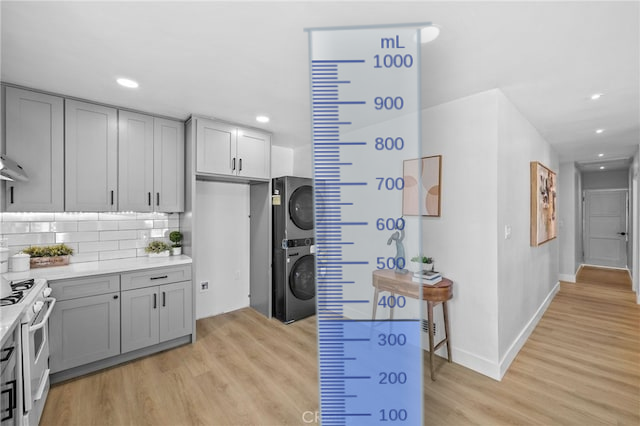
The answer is mL 350
